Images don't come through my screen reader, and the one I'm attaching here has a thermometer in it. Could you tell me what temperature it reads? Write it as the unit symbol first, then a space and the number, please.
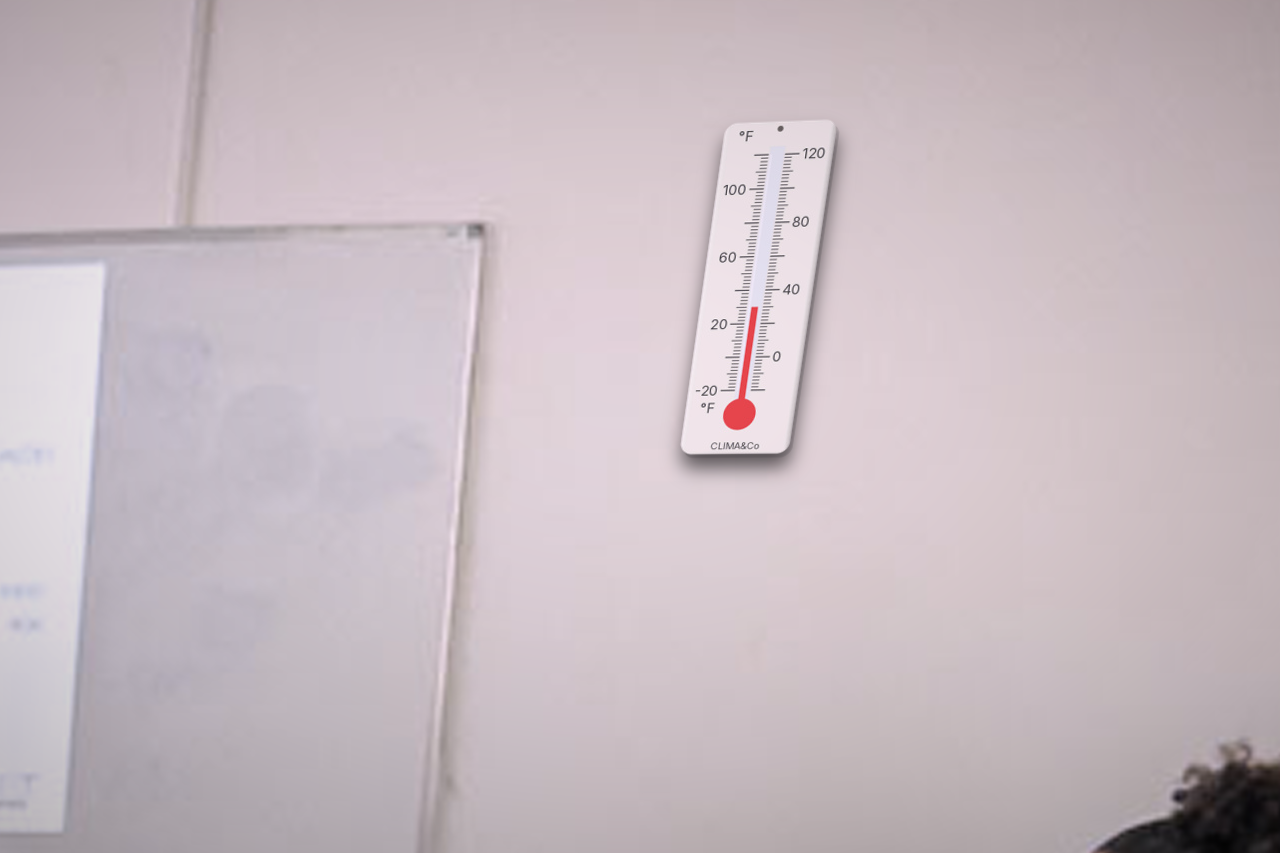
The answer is °F 30
